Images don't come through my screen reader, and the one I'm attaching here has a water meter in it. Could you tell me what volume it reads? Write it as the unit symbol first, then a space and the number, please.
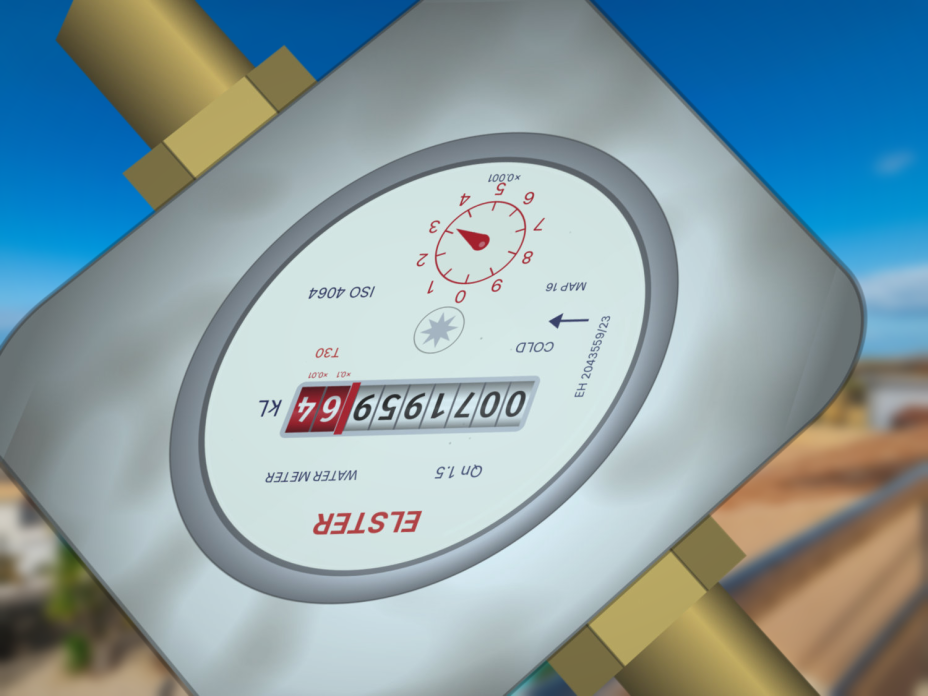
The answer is kL 71959.643
